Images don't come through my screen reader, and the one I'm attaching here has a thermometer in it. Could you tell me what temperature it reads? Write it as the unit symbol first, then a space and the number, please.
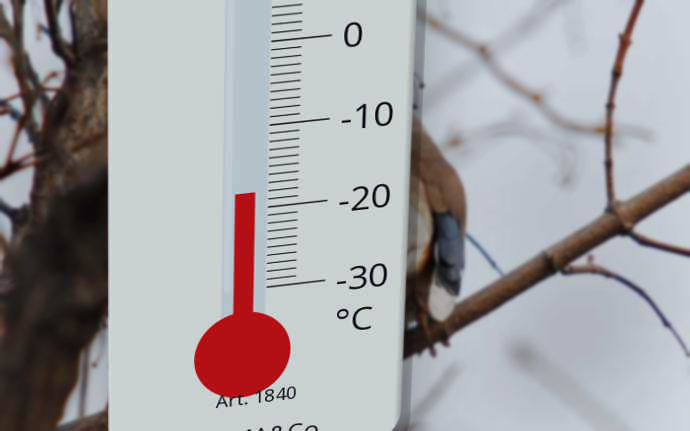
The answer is °C -18
